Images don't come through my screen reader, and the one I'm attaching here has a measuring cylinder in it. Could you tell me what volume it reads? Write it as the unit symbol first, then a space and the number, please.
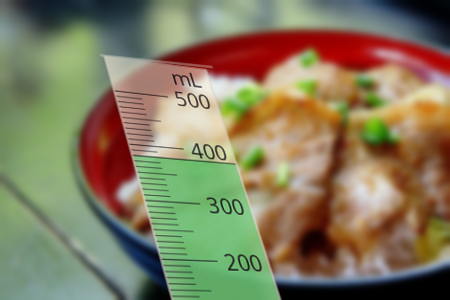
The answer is mL 380
